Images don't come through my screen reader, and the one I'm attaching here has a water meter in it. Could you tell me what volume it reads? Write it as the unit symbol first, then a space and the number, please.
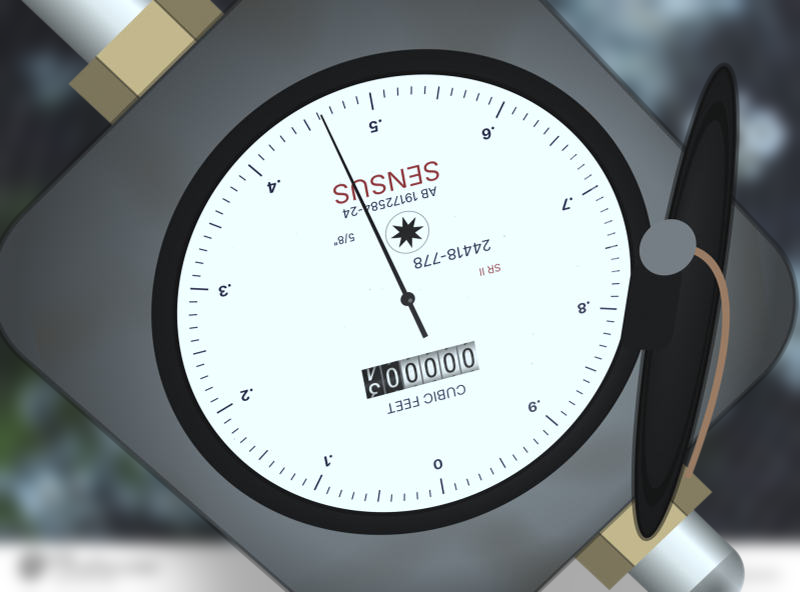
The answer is ft³ 3.46
